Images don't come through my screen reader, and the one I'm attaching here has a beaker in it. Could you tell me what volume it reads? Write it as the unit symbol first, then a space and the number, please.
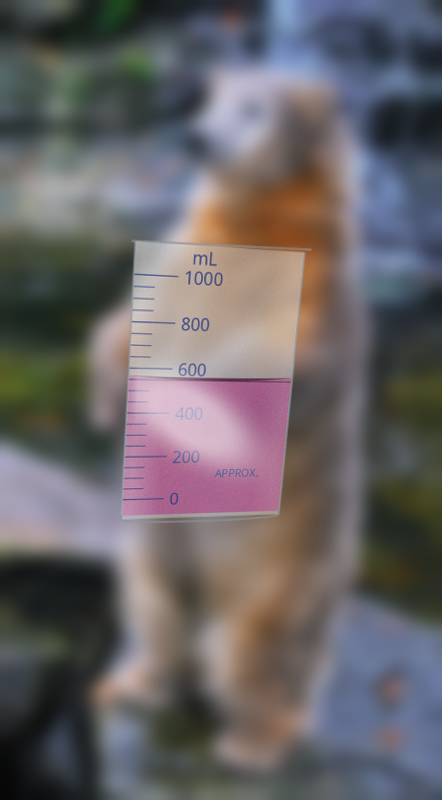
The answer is mL 550
